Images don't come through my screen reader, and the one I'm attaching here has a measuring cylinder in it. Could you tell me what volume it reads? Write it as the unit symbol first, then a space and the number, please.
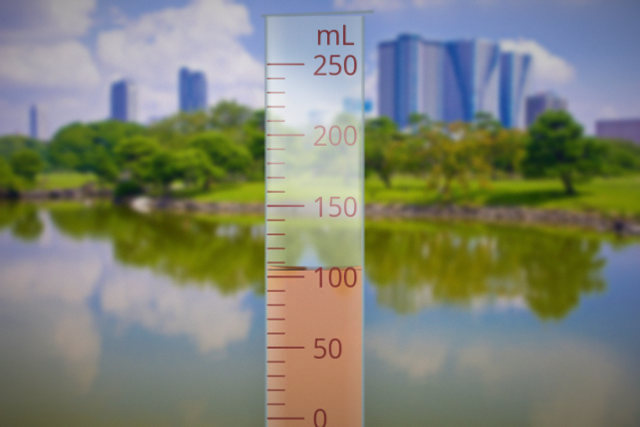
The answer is mL 105
